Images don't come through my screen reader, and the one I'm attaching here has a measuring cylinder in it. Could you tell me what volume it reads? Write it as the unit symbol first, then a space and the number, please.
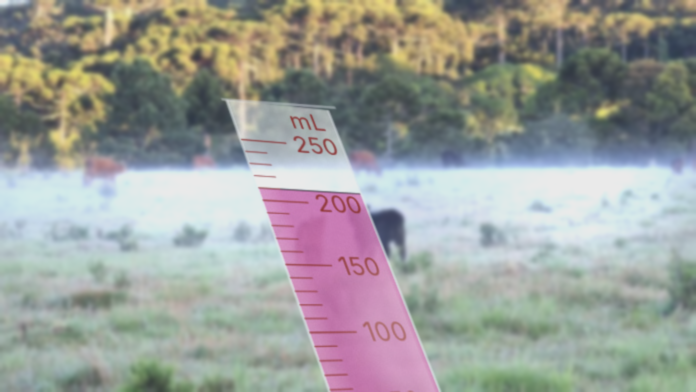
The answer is mL 210
